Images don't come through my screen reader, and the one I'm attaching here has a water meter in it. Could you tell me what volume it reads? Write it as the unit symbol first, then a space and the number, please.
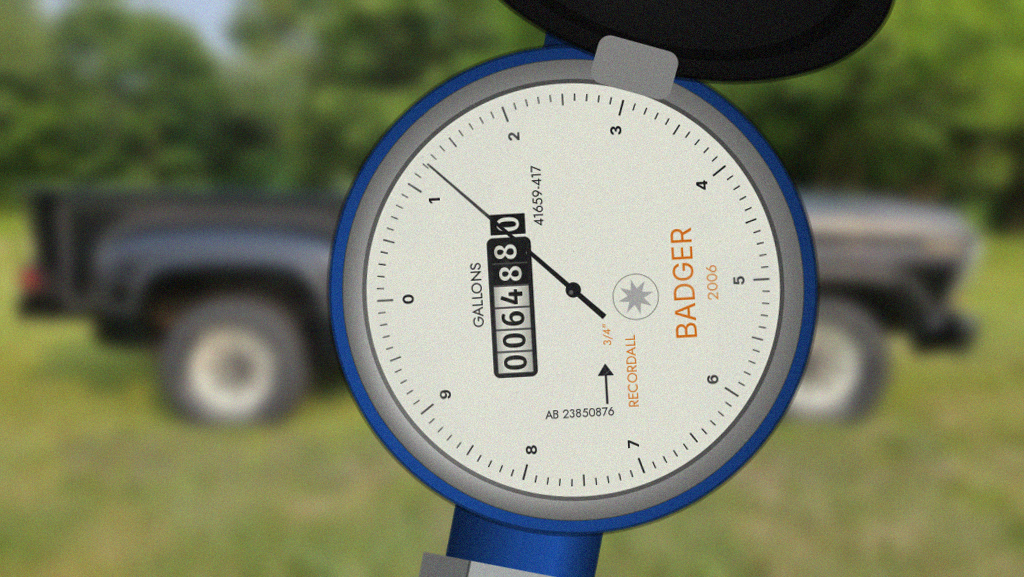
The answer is gal 64881.2
